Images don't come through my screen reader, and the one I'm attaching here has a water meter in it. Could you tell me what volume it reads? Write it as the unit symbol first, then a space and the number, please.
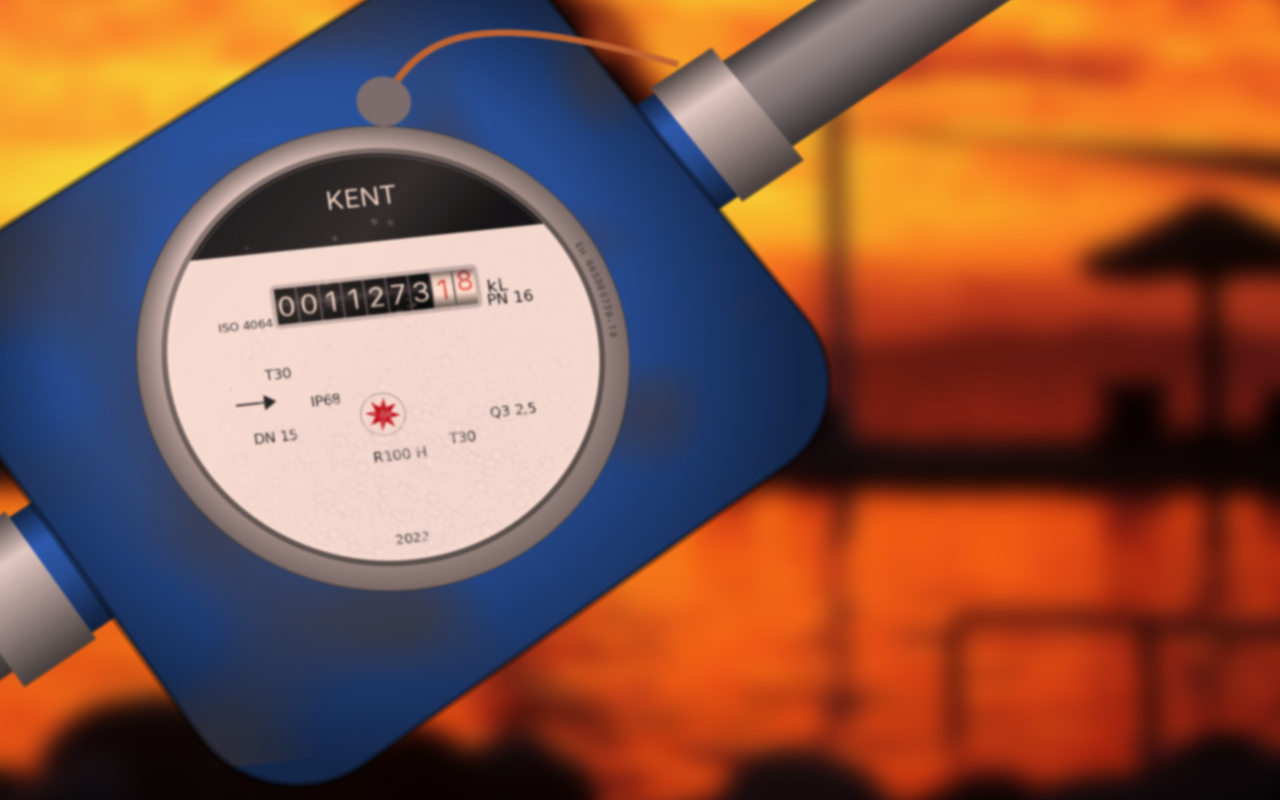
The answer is kL 11273.18
